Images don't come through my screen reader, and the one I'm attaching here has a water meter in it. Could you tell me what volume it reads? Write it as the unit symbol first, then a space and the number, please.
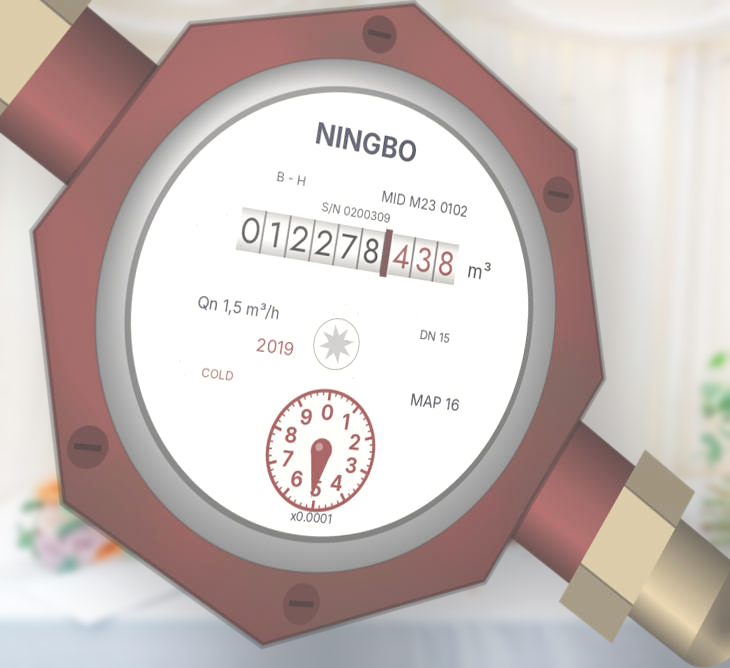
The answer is m³ 12278.4385
